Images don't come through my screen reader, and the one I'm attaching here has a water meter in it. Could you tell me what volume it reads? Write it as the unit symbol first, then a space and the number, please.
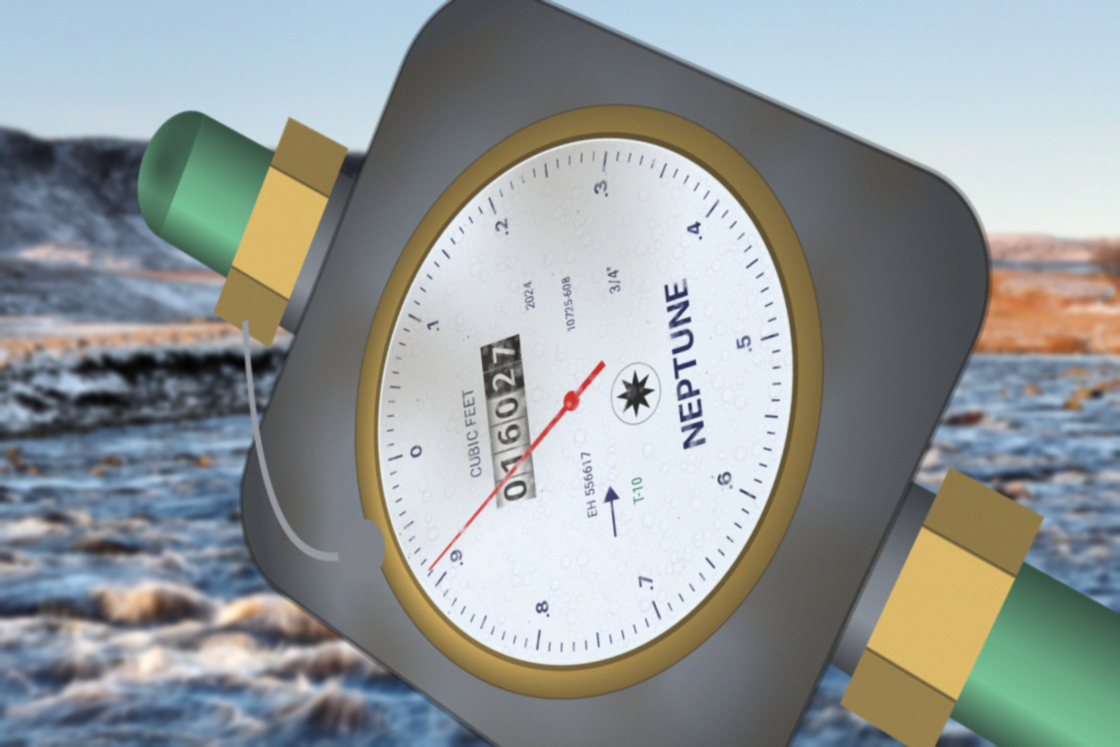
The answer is ft³ 16026.91
